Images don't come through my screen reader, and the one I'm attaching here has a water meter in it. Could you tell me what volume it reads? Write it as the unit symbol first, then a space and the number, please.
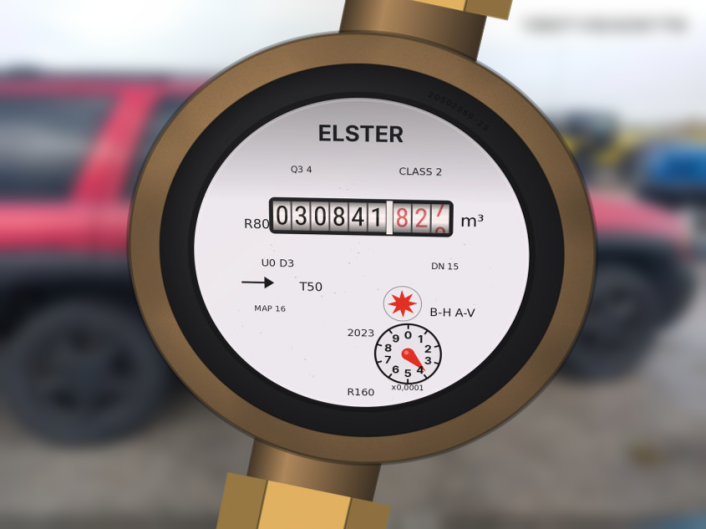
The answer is m³ 30841.8273
